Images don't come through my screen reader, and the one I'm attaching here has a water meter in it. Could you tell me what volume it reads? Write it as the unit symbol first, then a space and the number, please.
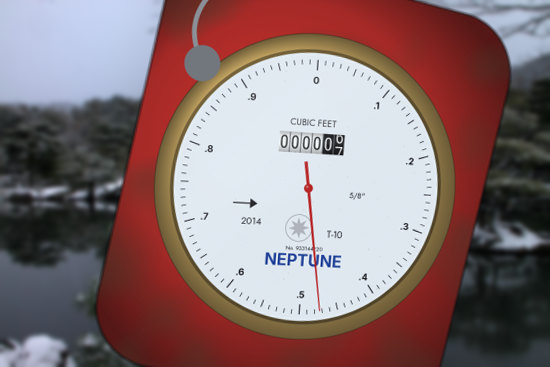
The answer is ft³ 6.47
